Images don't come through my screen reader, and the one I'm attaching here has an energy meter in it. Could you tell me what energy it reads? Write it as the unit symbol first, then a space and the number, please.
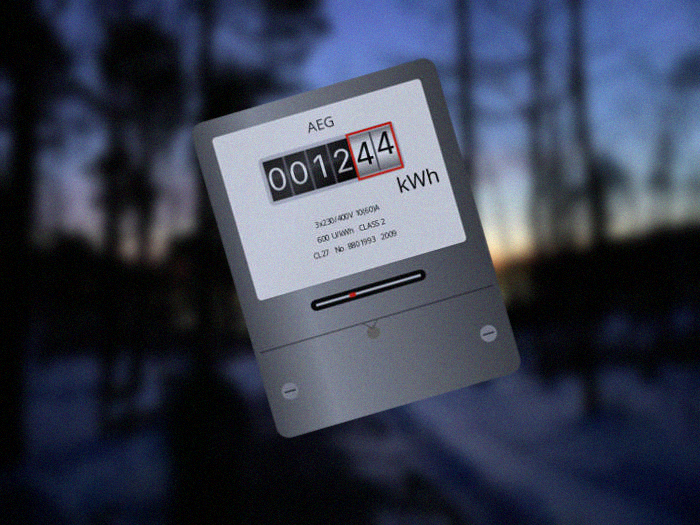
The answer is kWh 12.44
